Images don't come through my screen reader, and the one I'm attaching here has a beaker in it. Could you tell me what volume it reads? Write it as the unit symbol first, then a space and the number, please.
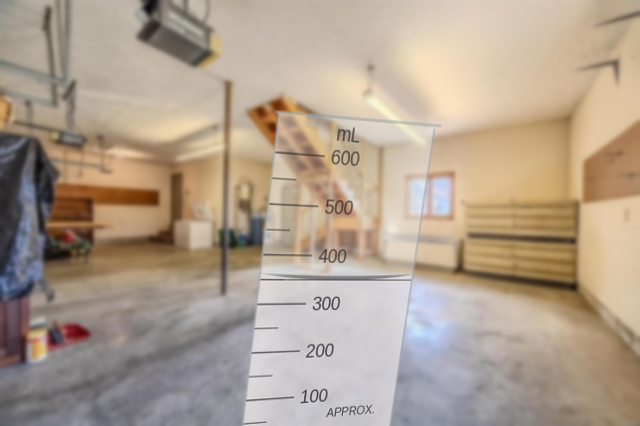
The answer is mL 350
